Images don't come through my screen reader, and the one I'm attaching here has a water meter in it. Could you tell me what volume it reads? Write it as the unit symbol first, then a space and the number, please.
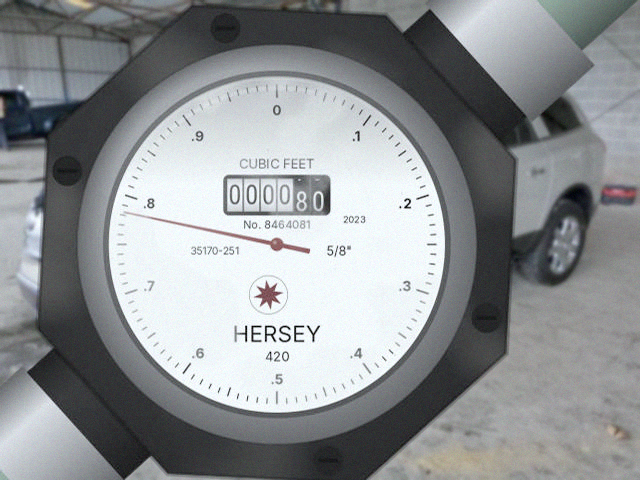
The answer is ft³ 79.78
